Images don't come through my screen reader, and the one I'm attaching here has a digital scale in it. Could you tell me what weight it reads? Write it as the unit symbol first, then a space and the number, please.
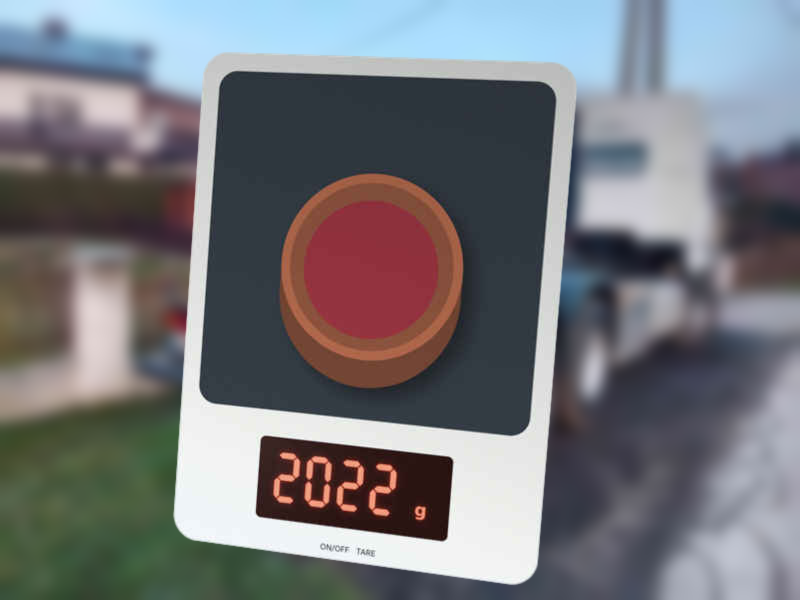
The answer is g 2022
